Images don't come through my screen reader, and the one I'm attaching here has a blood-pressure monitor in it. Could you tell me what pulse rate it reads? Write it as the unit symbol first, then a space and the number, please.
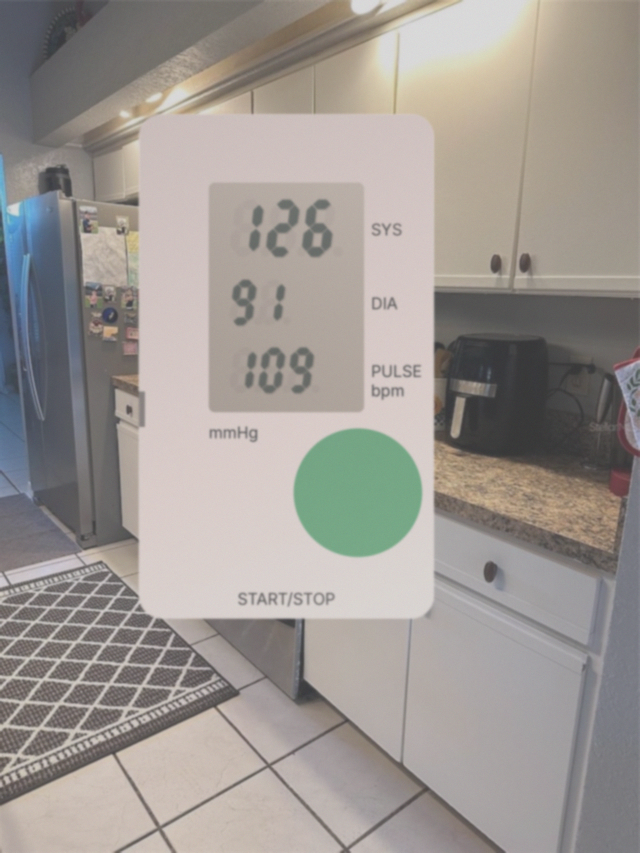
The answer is bpm 109
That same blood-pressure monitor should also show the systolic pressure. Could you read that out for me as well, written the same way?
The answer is mmHg 126
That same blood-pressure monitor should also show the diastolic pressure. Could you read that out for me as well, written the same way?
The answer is mmHg 91
